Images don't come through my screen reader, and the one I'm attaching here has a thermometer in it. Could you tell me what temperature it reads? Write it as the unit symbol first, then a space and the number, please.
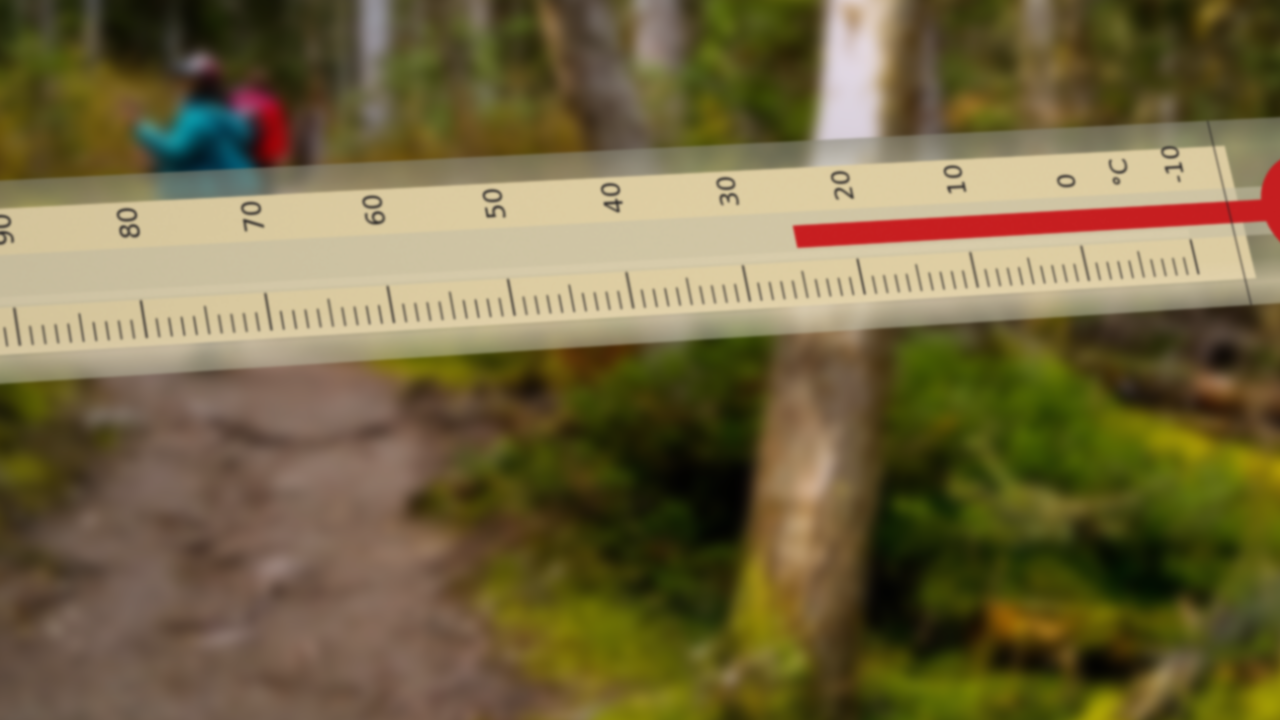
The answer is °C 25
